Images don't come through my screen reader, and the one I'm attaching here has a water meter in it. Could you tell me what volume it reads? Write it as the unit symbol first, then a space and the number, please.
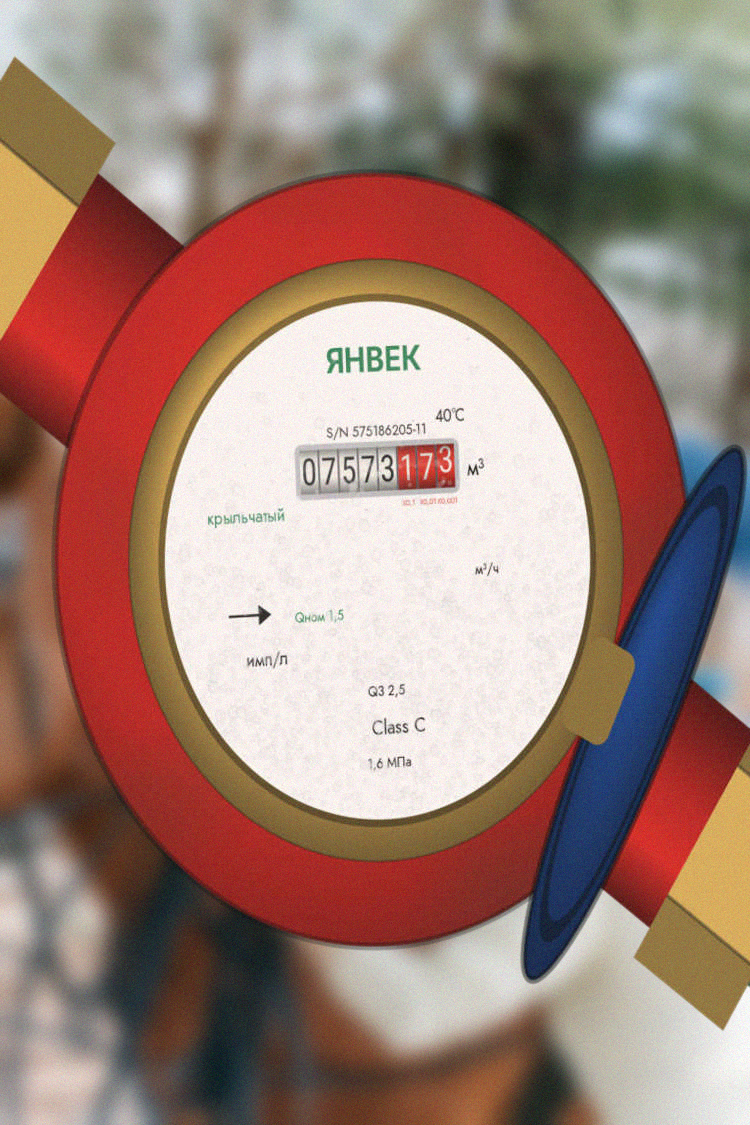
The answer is m³ 7573.173
